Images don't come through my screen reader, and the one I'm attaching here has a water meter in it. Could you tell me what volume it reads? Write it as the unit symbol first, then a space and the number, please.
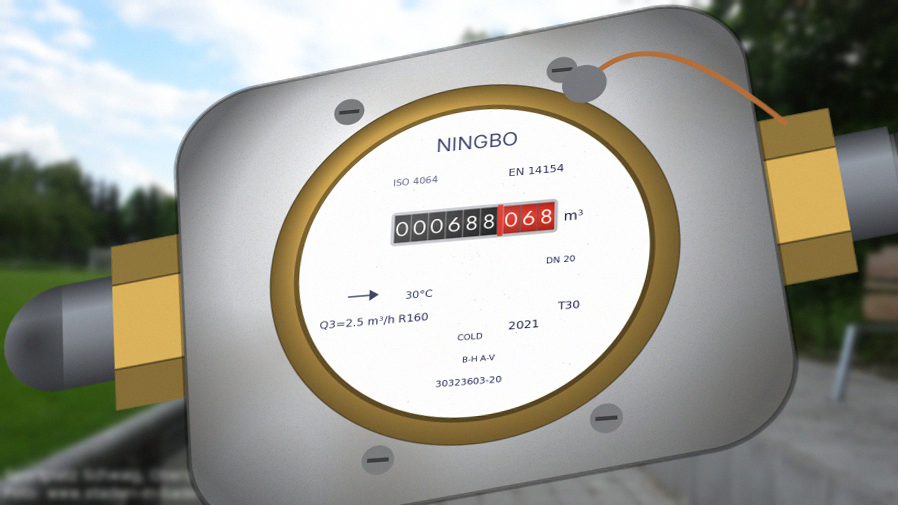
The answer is m³ 688.068
